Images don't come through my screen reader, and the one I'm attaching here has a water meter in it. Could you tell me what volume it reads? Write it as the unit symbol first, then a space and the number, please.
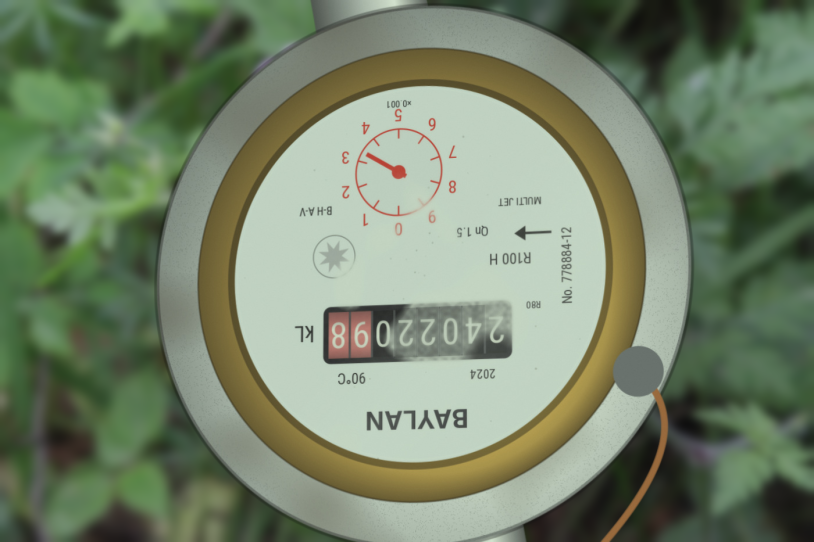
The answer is kL 240220.983
